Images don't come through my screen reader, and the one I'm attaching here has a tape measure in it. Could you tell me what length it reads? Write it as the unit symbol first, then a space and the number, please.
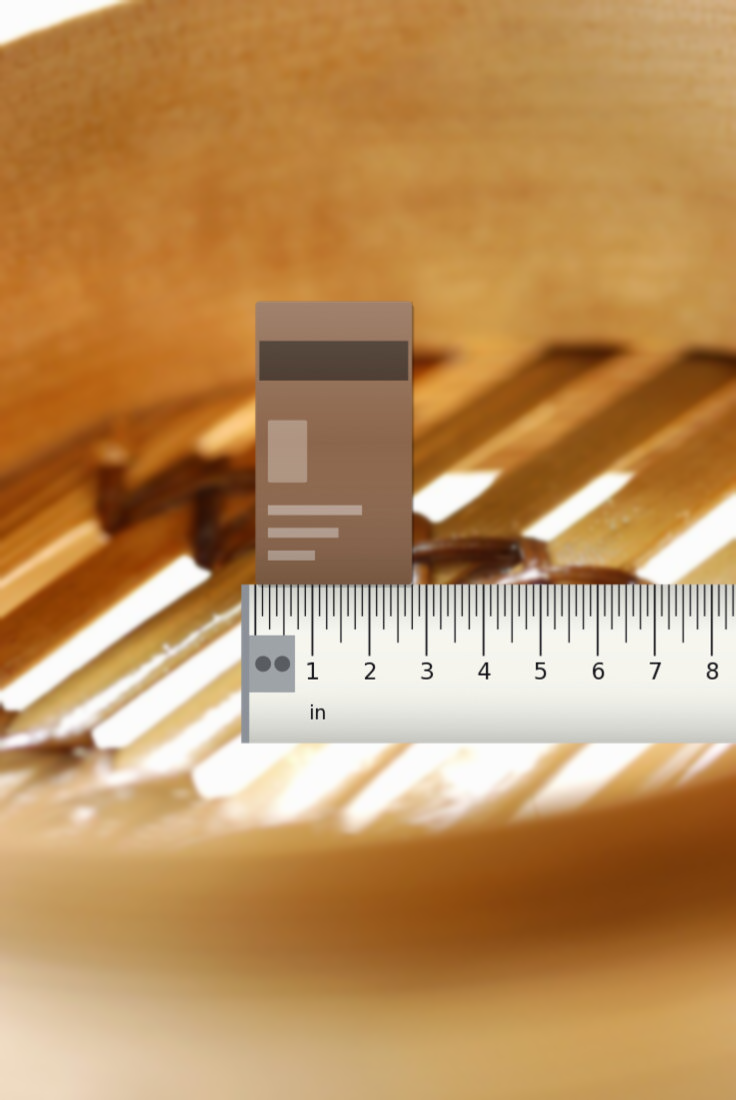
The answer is in 2.75
